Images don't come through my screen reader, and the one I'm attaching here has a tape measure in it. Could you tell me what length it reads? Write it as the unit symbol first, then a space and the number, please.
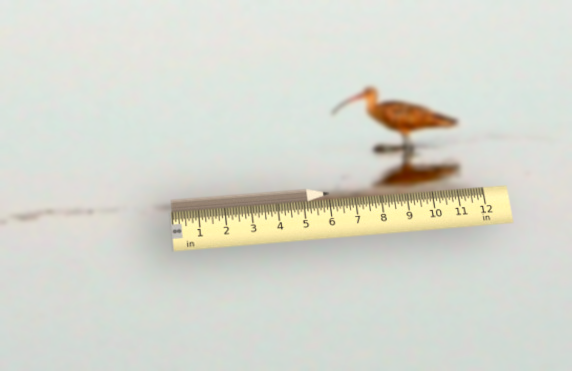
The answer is in 6
